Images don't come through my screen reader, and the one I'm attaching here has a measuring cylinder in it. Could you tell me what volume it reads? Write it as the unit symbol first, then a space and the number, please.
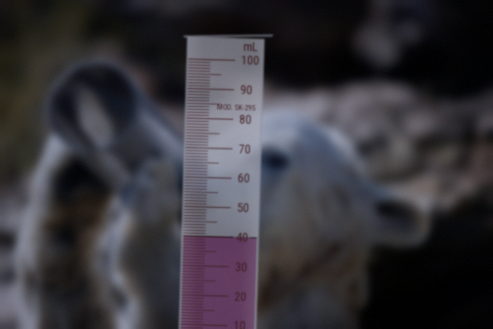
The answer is mL 40
